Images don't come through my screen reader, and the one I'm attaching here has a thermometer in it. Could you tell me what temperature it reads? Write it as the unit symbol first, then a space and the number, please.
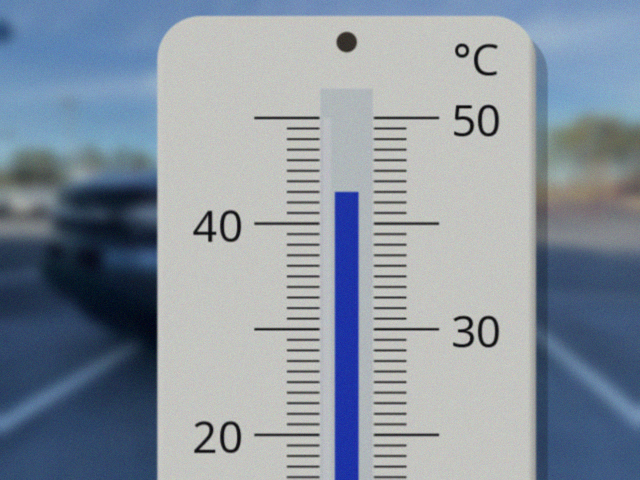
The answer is °C 43
